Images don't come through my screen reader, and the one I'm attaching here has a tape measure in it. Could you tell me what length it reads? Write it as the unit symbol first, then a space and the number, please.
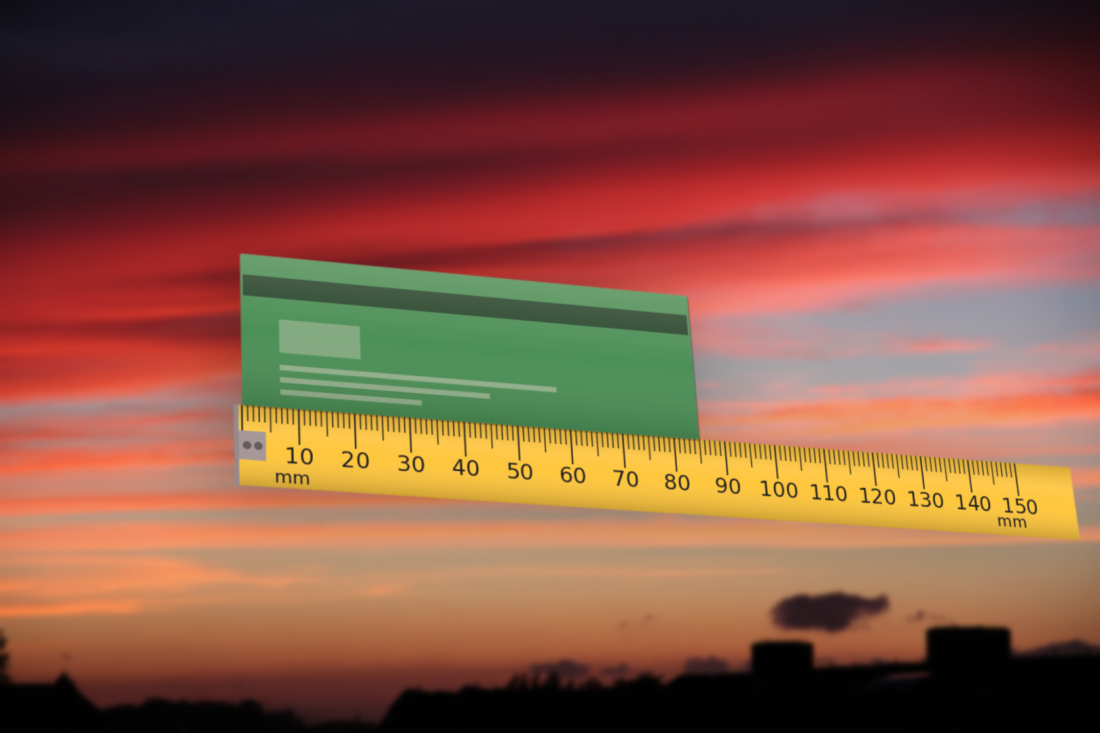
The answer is mm 85
